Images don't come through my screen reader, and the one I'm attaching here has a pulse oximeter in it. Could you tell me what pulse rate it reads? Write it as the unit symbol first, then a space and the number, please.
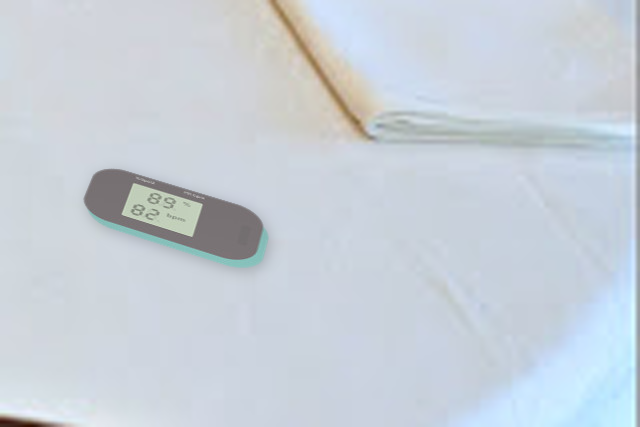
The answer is bpm 82
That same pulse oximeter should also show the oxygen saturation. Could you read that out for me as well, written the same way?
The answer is % 89
